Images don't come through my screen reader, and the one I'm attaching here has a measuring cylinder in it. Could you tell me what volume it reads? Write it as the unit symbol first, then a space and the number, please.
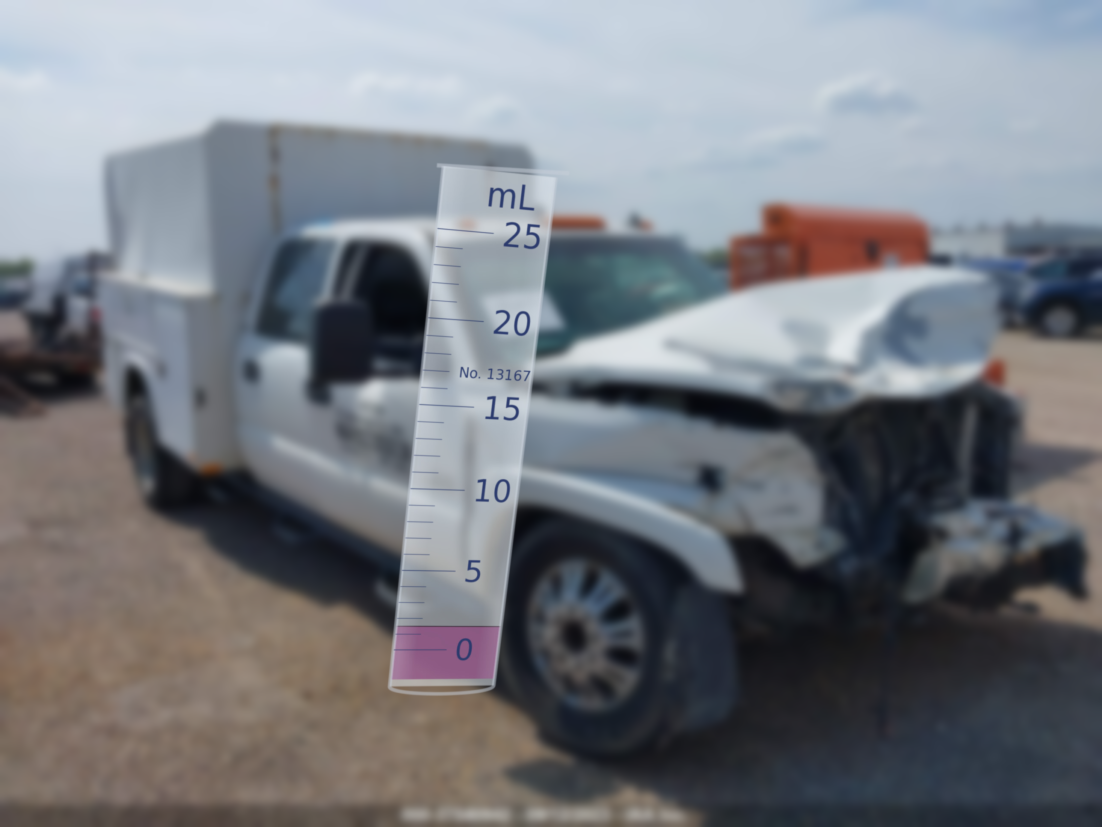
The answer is mL 1.5
